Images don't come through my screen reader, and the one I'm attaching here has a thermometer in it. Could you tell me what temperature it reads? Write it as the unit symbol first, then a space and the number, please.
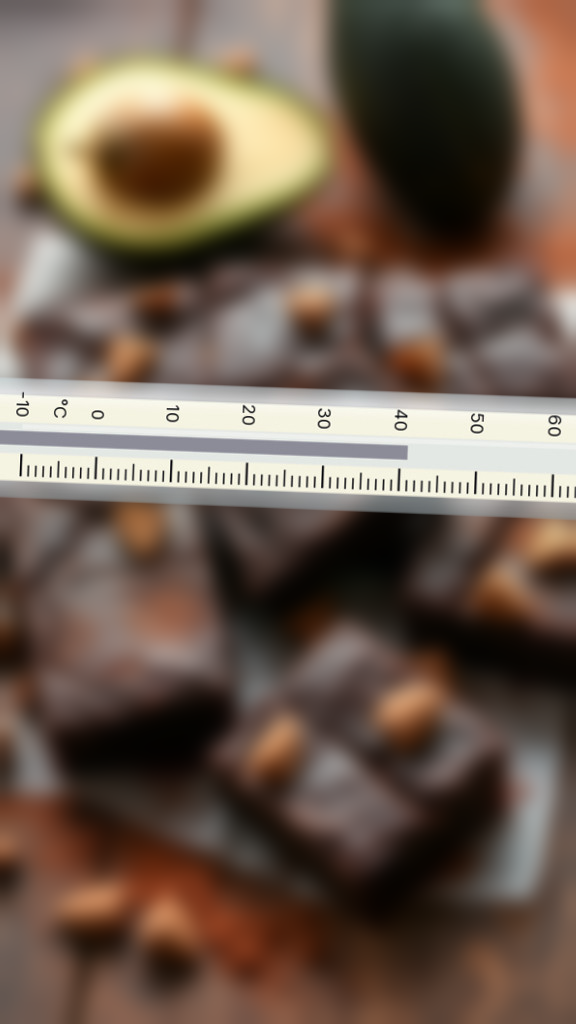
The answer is °C 41
